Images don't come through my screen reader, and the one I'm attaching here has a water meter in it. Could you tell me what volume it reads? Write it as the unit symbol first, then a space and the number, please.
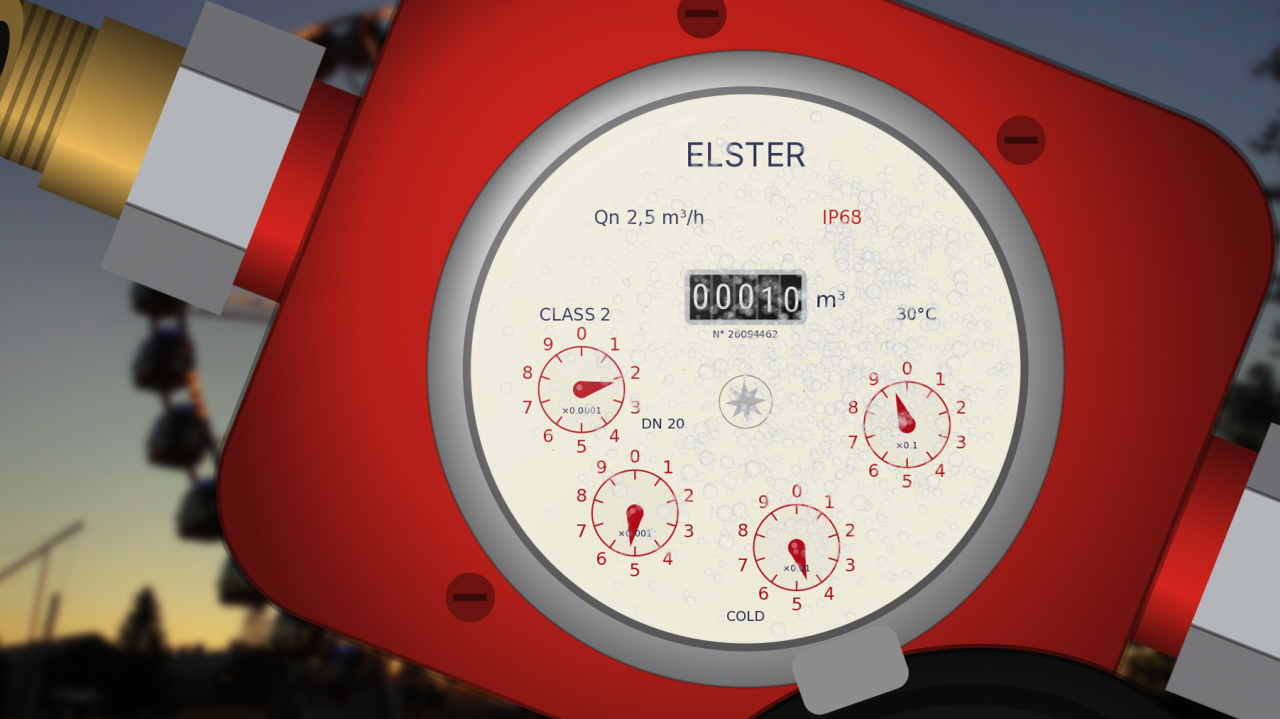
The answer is m³ 9.9452
